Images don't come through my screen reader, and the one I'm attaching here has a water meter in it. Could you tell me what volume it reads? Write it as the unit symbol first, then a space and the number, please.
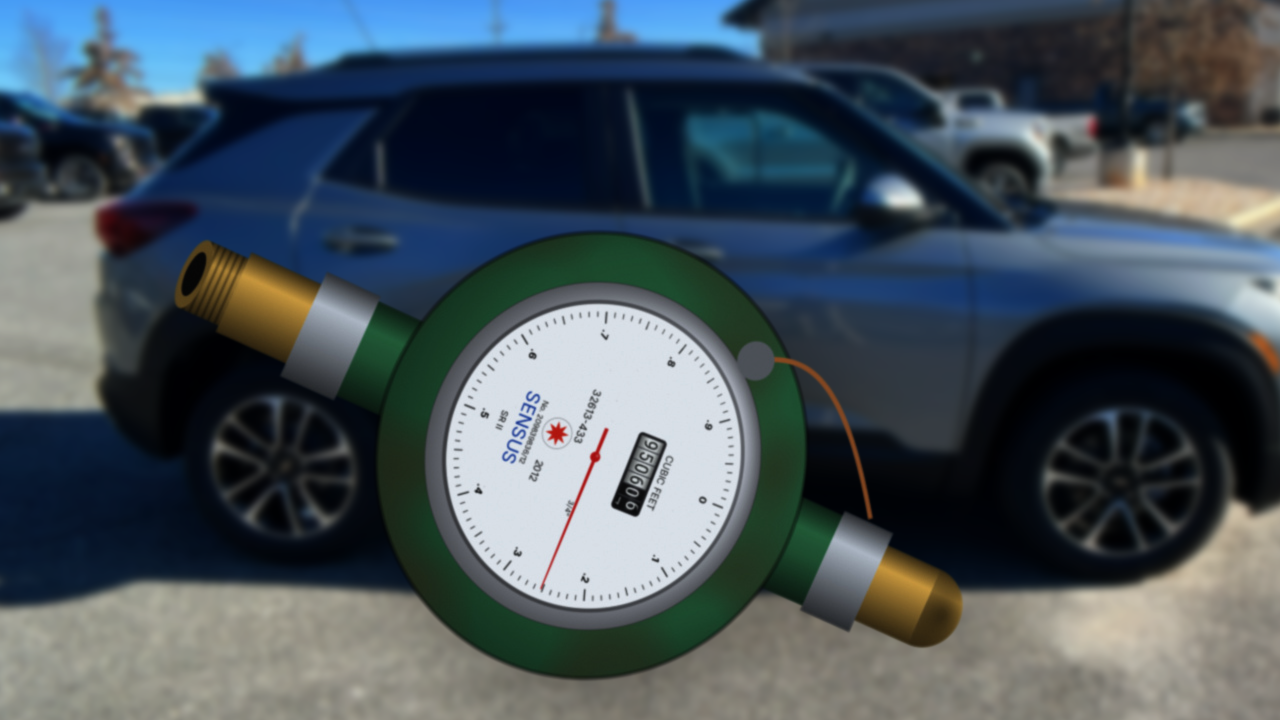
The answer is ft³ 950606.25
